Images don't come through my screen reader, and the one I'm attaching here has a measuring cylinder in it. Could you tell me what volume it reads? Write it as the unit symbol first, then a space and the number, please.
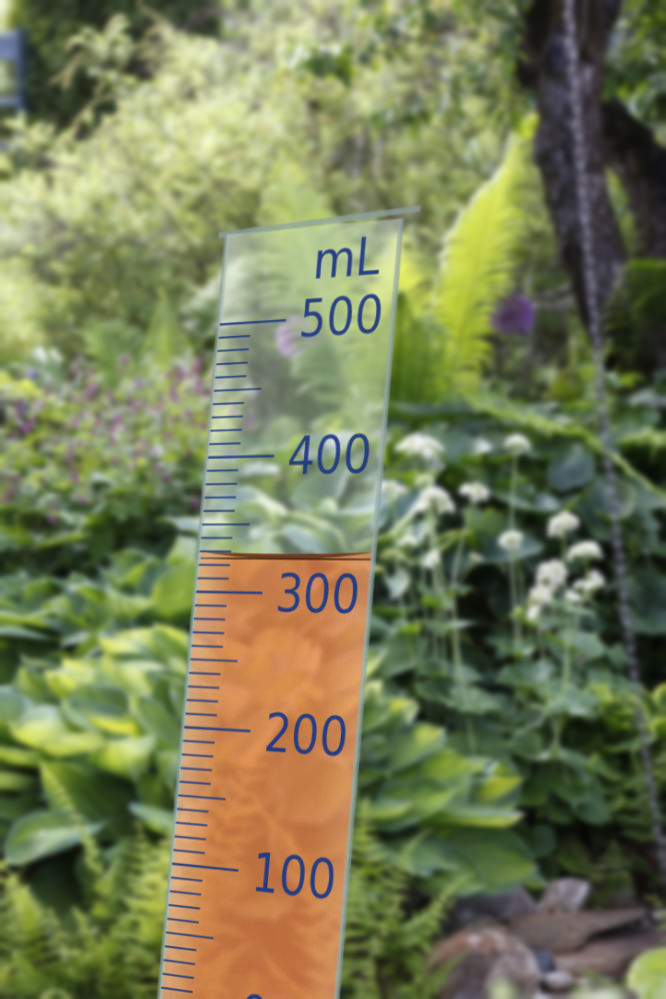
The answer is mL 325
